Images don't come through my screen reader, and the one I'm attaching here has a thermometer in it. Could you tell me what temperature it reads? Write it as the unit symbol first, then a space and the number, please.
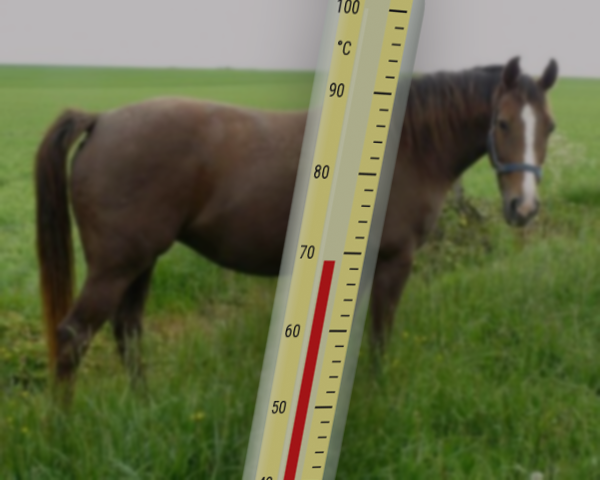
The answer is °C 69
